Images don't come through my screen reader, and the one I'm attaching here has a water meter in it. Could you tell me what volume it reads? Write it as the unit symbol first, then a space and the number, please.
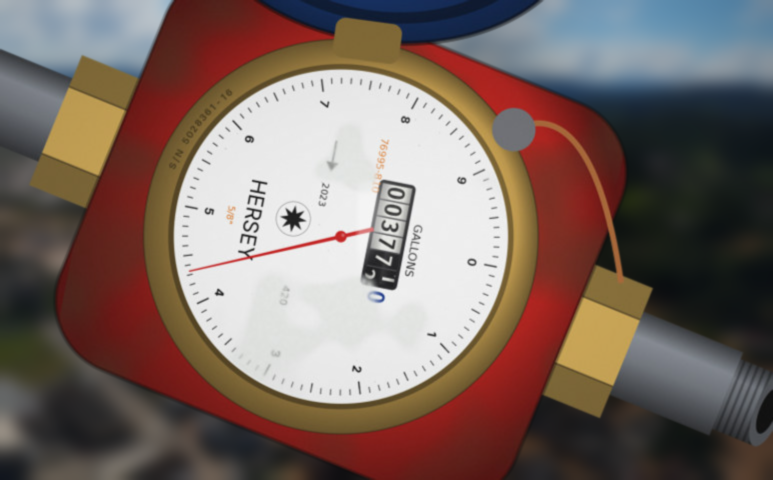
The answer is gal 37714.3
